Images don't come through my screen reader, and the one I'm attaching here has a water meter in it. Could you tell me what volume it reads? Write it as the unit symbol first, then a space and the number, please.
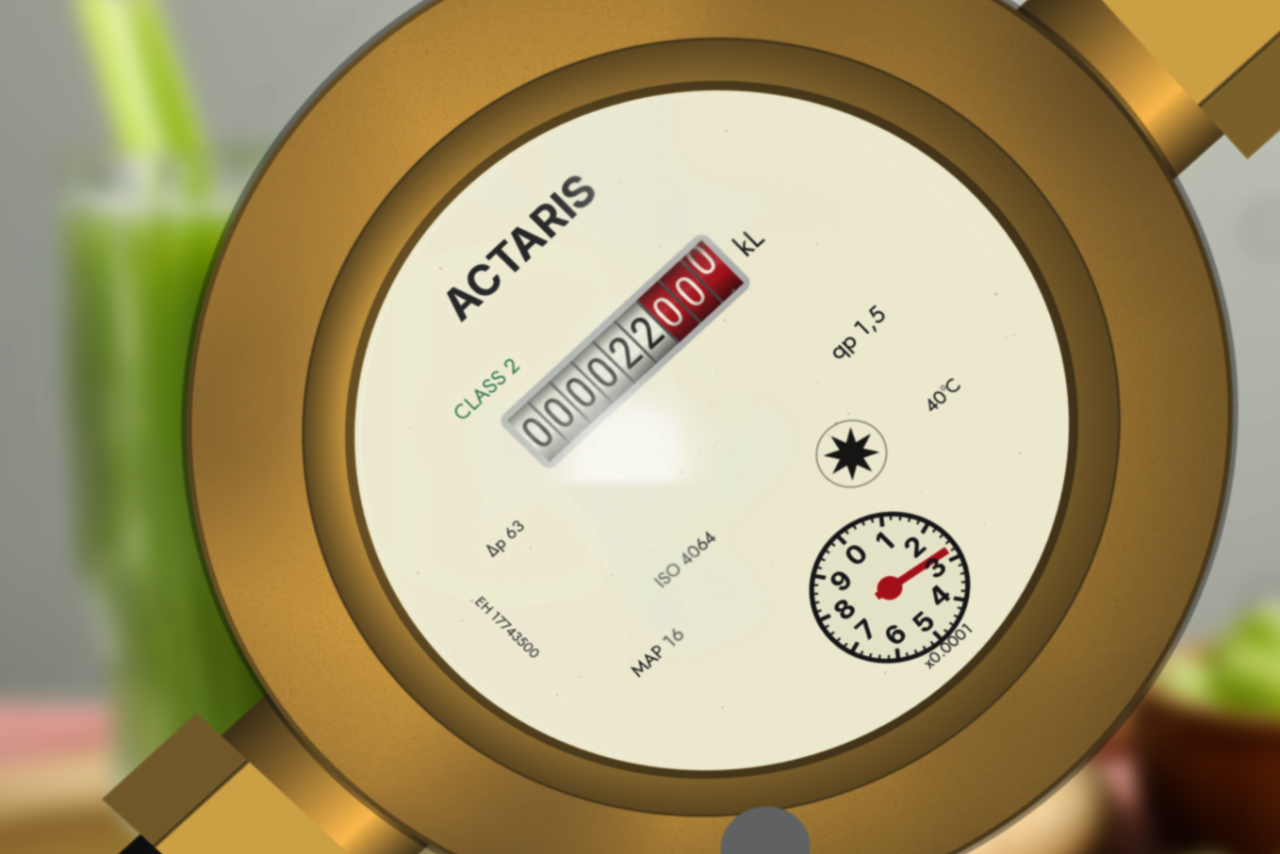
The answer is kL 22.0002
